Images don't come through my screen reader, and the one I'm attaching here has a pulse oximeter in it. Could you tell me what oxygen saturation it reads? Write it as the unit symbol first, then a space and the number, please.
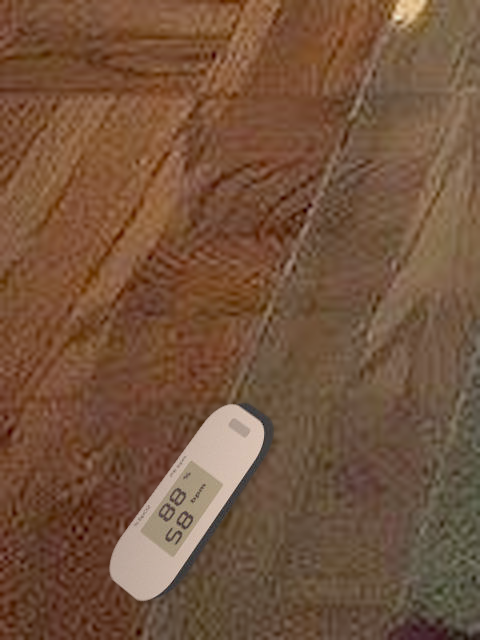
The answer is % 88
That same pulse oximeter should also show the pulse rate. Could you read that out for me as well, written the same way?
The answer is bpm 58
